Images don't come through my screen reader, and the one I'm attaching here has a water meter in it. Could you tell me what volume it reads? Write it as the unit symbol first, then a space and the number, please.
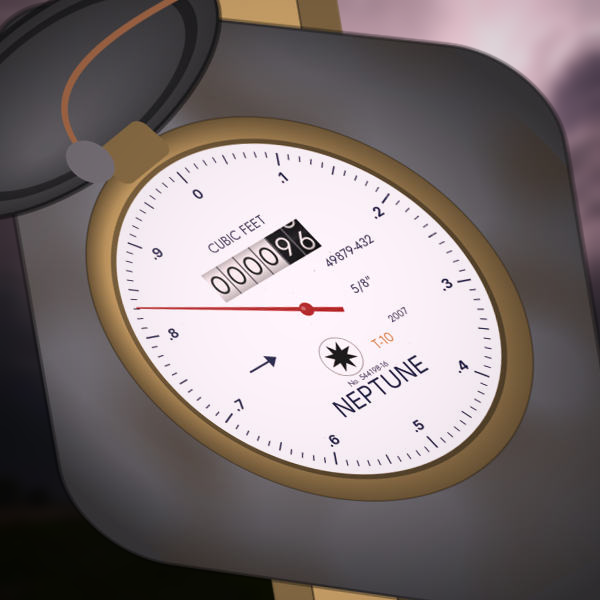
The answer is ft³ 95.83
